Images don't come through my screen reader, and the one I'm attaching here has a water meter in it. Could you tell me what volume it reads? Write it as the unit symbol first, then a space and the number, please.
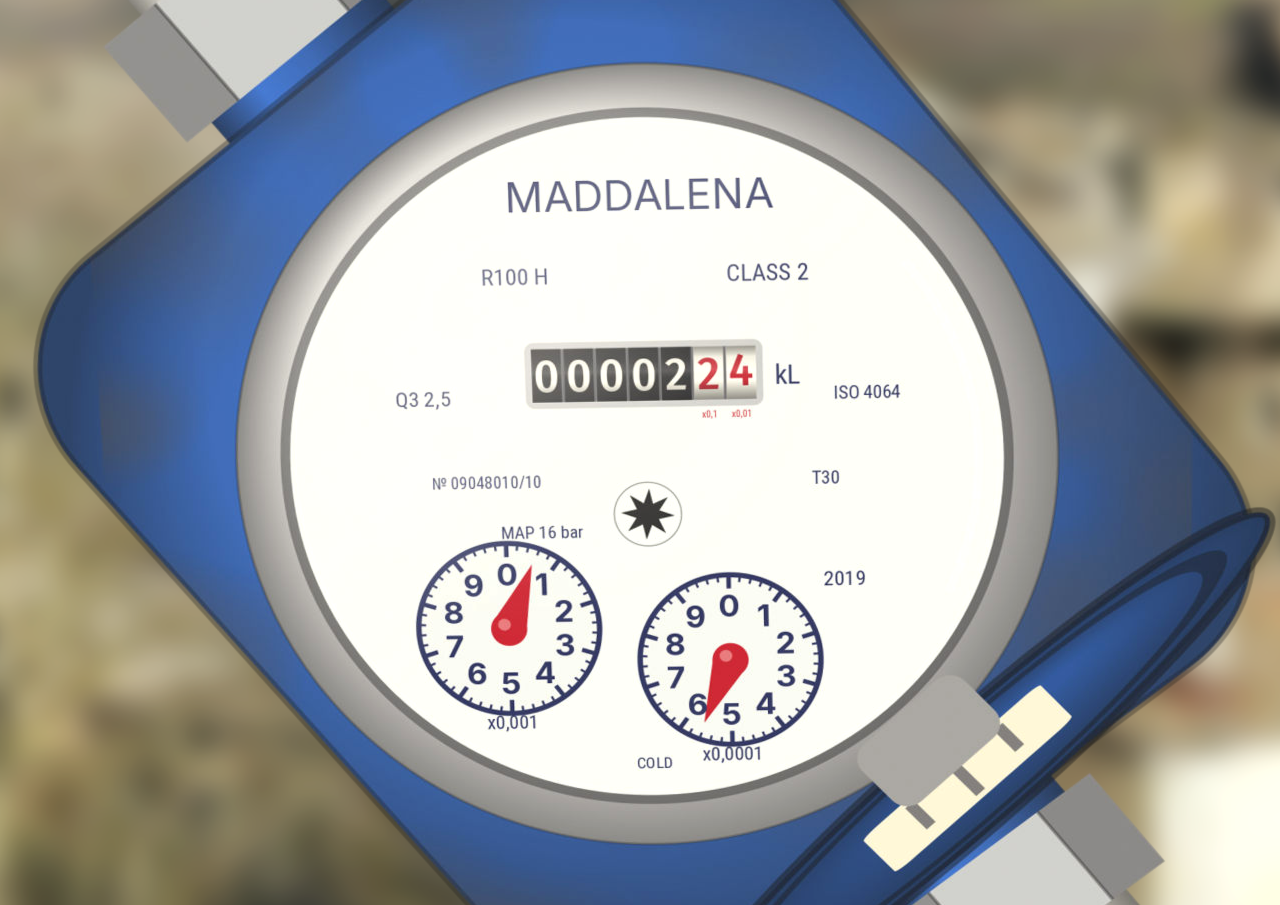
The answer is kL 2.2405
